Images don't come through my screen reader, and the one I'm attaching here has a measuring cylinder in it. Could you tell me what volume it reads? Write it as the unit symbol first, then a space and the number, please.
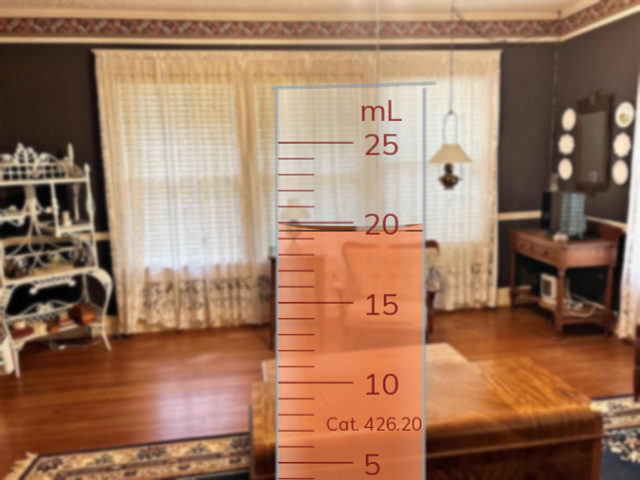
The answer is mL 19.5
